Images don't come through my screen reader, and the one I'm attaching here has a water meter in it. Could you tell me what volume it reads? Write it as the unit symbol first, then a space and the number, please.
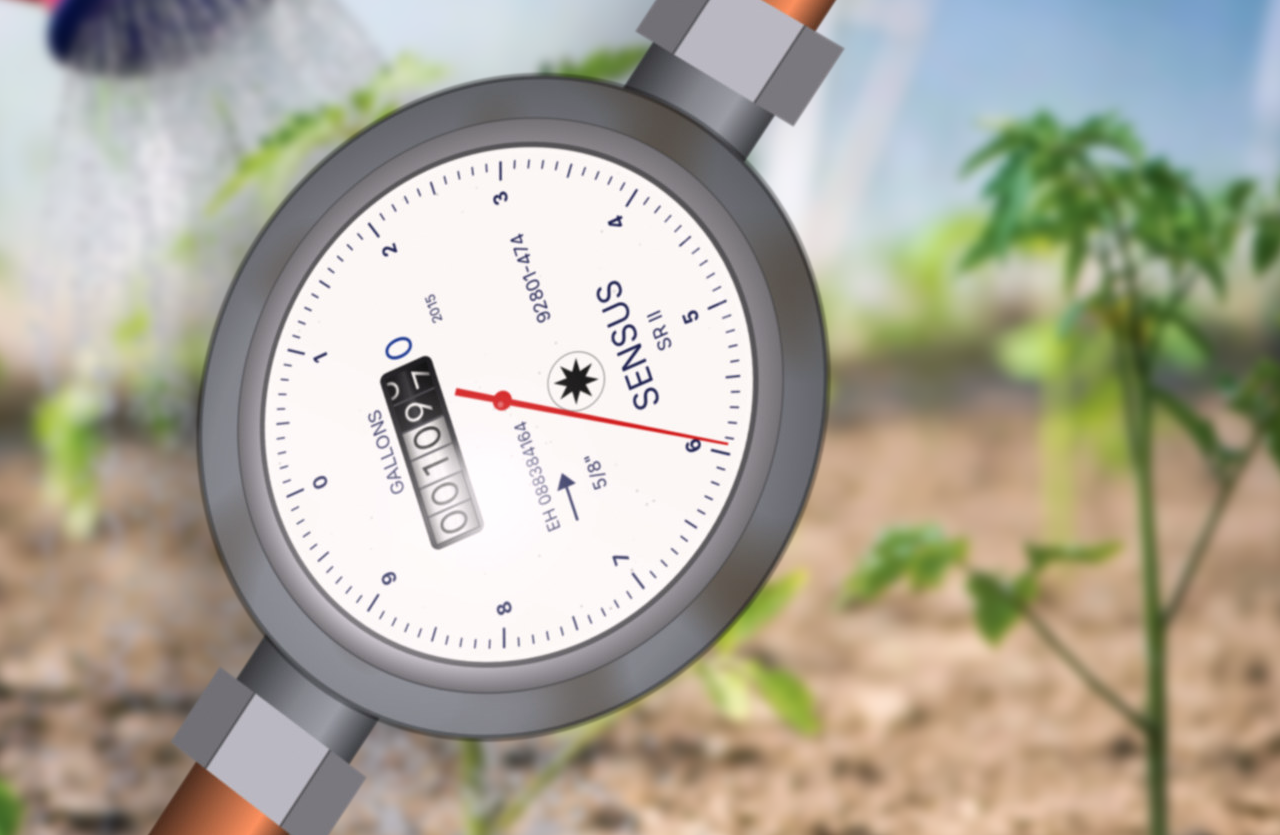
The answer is gal 10965.9
